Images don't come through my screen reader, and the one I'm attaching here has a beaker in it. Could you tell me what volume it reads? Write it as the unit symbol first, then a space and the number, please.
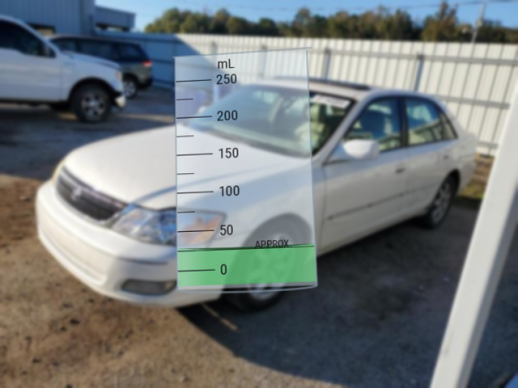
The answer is mL 25
